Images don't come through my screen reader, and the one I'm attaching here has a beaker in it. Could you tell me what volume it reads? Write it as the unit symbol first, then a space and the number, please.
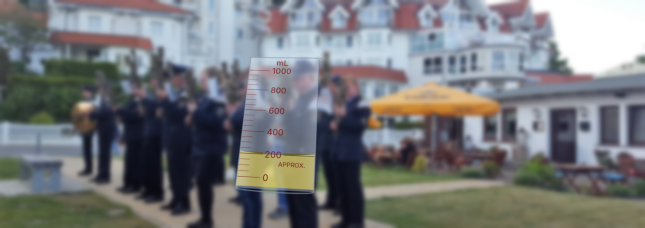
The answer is mL 200
